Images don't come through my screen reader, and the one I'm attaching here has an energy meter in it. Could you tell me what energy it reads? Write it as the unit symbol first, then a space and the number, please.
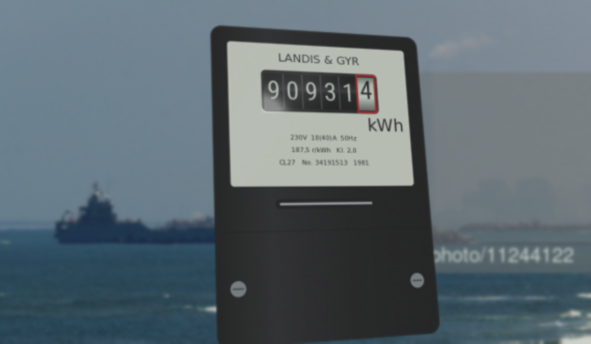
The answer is kWh 90931.4
